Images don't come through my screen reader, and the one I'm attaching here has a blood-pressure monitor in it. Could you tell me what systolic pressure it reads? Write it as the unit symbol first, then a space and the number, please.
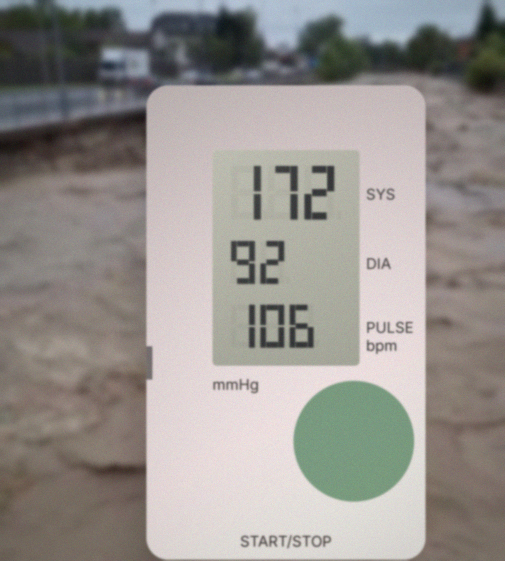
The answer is mmHg 172
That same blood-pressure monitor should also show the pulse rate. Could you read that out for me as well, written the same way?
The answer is bpm 106
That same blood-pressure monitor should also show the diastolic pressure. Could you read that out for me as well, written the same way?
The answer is mmHg 92
